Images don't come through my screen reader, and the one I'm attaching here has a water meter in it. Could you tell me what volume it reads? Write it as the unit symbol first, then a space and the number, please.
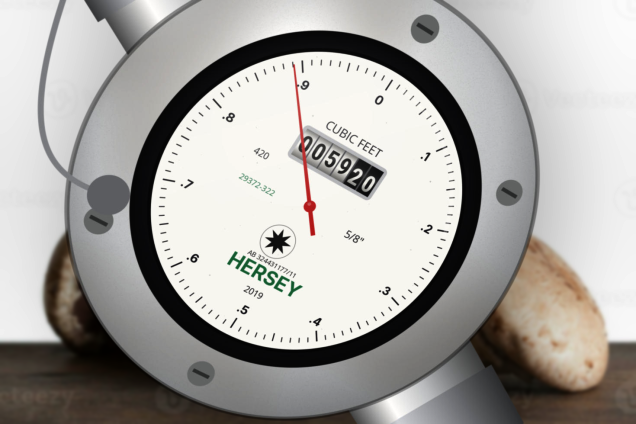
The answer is ft³ 5919.89
